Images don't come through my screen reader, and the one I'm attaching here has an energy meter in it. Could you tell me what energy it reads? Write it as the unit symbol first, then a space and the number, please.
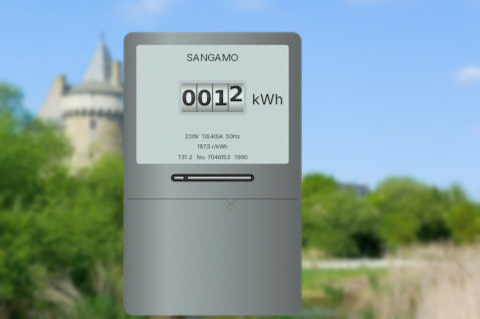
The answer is kWh 12
